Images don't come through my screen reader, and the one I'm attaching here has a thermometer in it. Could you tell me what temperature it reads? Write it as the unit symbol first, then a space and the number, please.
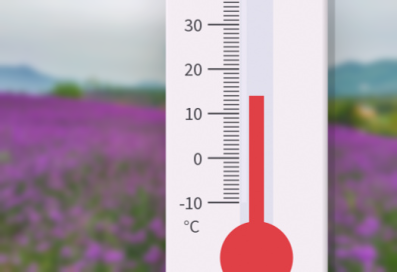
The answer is °C 14
